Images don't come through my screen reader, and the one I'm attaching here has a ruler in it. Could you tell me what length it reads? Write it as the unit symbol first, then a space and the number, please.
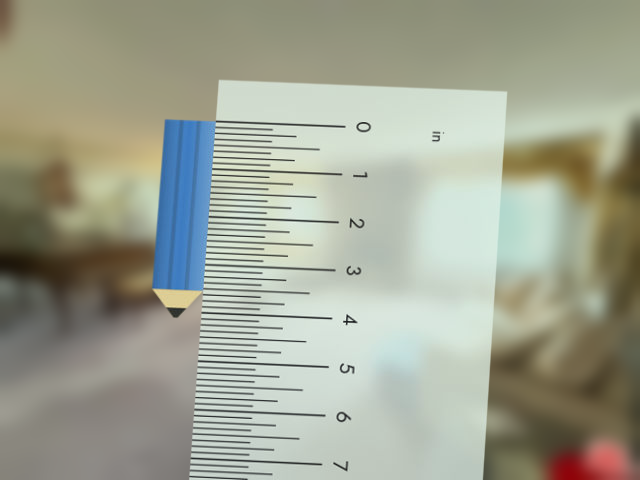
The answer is in 4.125
